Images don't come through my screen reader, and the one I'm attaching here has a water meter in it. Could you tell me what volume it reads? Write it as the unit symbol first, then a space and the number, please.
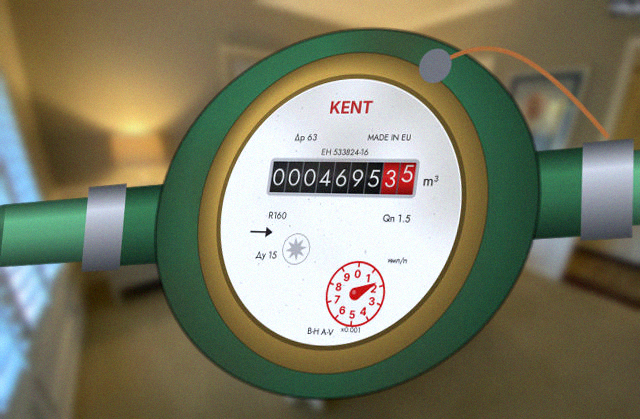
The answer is m³ 4695.351
